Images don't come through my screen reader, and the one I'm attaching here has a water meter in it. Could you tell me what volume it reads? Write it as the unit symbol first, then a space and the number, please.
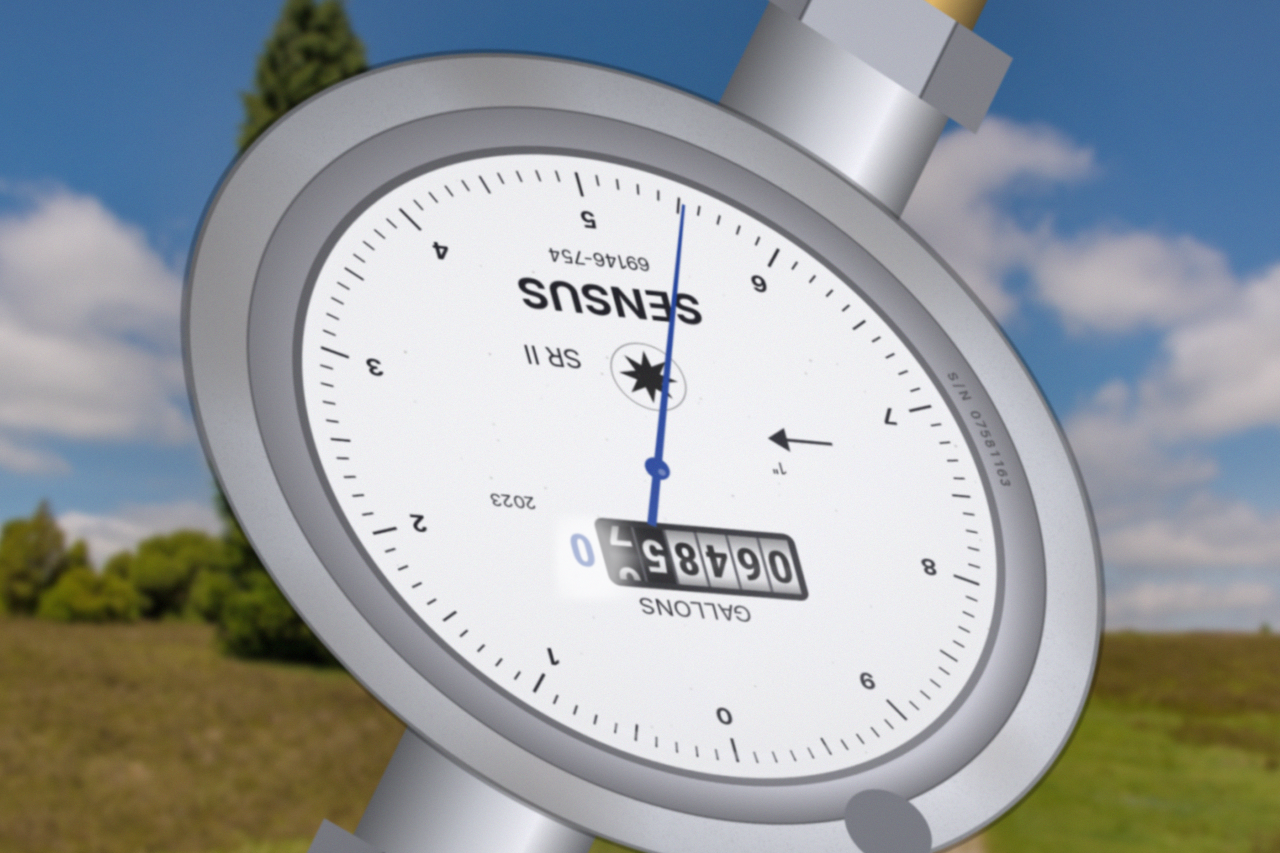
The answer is gal 648565.5
